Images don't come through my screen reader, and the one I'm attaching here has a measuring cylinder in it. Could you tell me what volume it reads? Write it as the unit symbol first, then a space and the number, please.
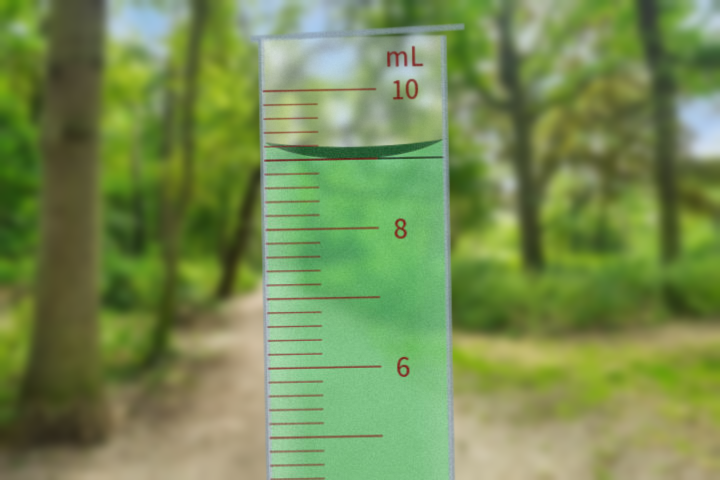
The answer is mL 9
